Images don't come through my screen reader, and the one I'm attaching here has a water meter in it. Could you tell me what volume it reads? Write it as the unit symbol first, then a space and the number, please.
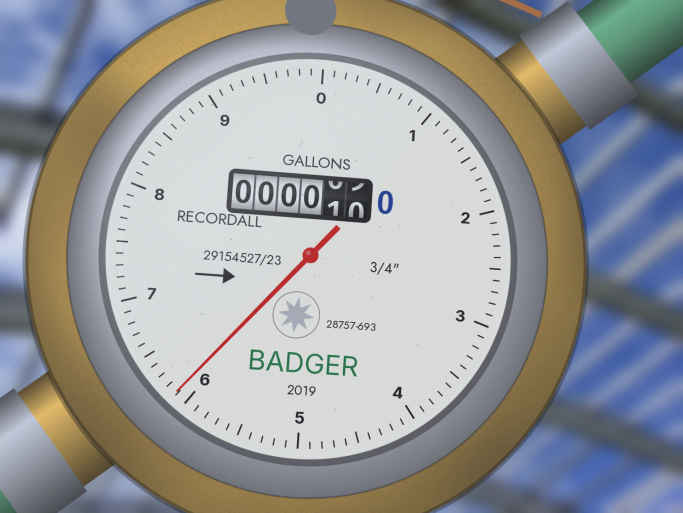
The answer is gal 96.1
